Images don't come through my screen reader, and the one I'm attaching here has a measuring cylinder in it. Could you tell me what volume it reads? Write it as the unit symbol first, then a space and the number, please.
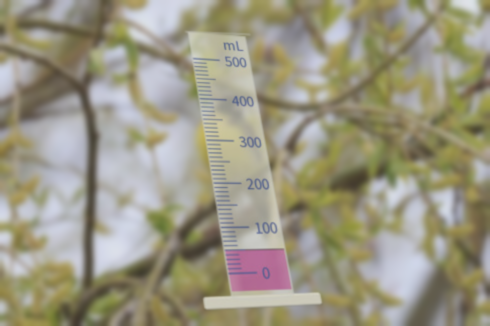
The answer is mL 50
